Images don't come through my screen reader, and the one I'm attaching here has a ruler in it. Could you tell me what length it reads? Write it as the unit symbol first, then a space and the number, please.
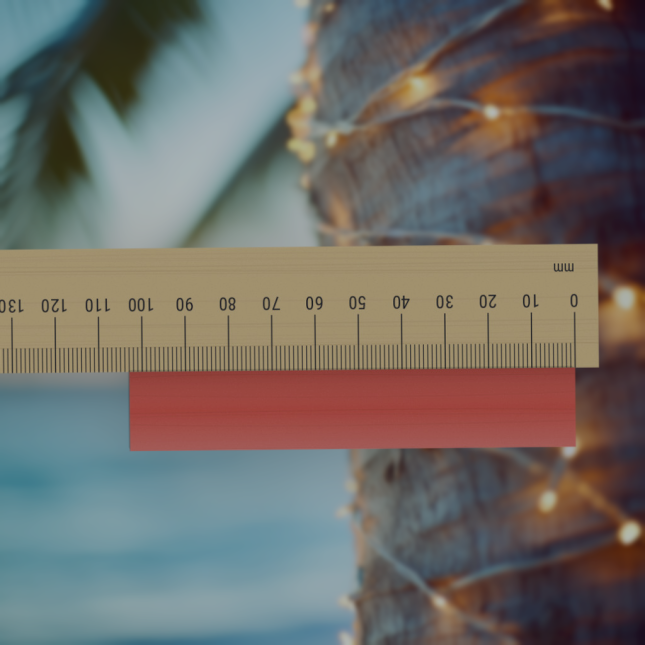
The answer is mm 103
